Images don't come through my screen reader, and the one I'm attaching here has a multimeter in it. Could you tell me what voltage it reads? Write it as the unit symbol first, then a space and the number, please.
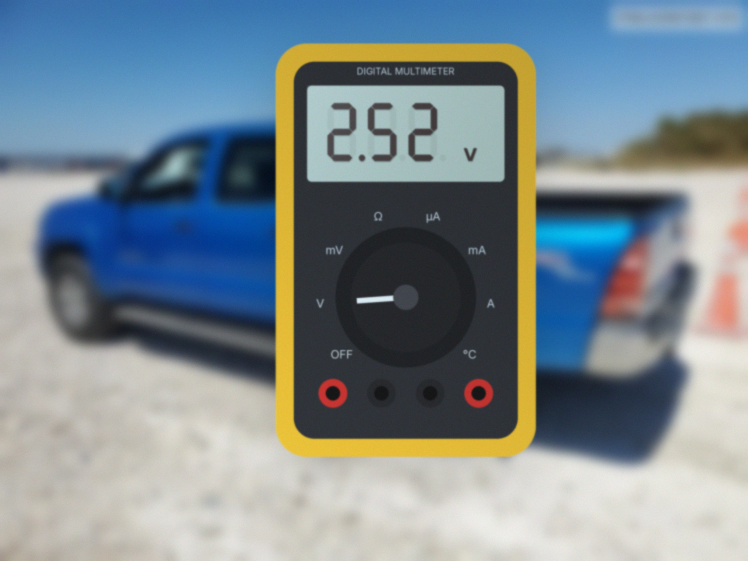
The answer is V 2.52
